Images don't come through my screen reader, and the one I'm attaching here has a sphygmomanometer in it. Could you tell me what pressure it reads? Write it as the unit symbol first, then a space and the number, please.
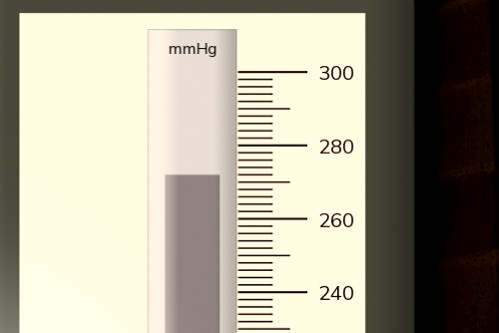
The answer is mmHg 272
